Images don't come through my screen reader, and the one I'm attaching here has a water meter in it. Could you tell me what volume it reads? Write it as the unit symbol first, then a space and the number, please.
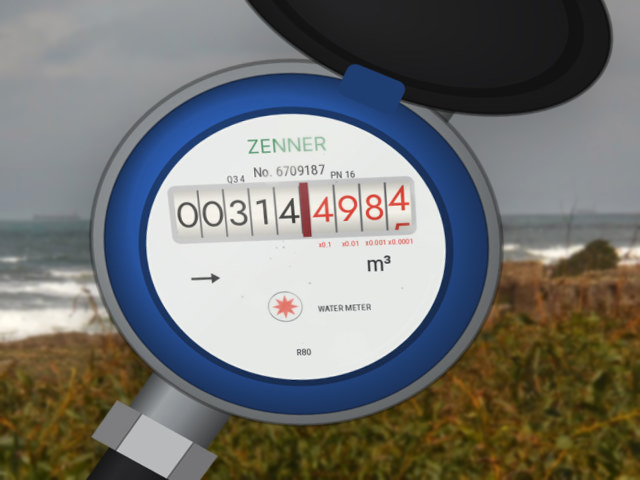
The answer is m³ 314.4984
